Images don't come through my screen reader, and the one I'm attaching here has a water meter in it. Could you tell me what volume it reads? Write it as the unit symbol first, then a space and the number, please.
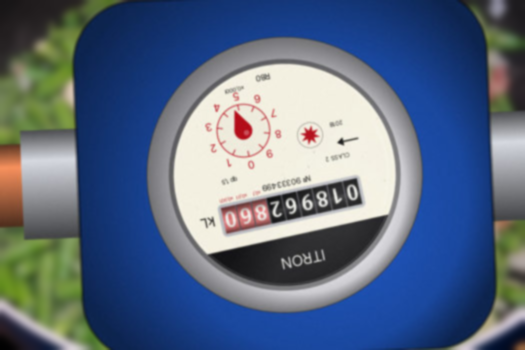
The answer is kL 18962.8604
